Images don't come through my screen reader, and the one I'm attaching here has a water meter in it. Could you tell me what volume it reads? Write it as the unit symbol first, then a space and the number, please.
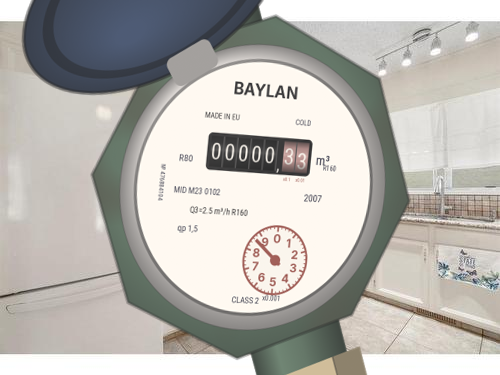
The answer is m³ 0.328
